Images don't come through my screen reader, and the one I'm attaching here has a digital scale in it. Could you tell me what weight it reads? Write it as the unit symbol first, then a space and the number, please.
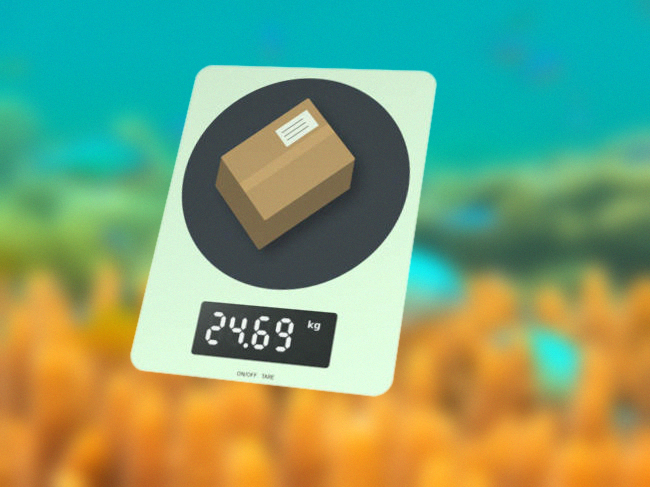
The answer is kg 24.69
